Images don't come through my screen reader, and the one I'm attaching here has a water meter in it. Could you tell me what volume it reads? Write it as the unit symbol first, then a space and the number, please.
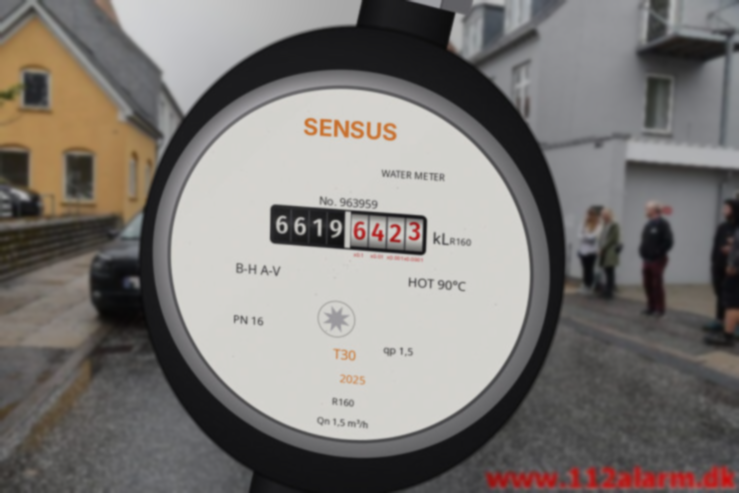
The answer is kL 6619.6423
